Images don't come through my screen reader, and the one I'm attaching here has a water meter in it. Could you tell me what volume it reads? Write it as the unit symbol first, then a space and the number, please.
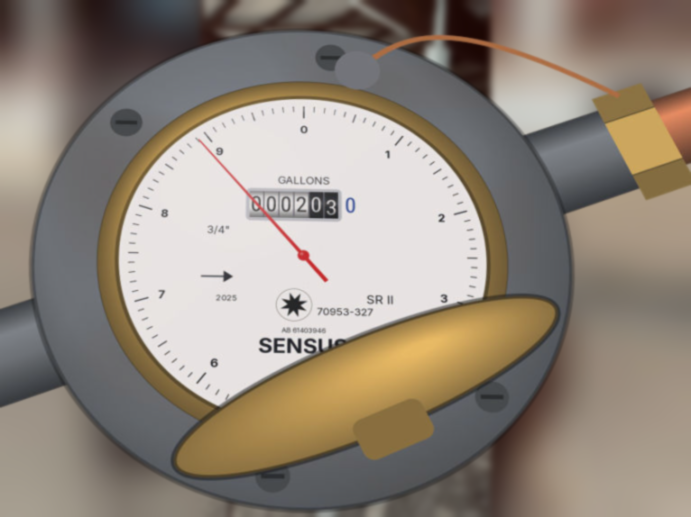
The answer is gal 2028.9
